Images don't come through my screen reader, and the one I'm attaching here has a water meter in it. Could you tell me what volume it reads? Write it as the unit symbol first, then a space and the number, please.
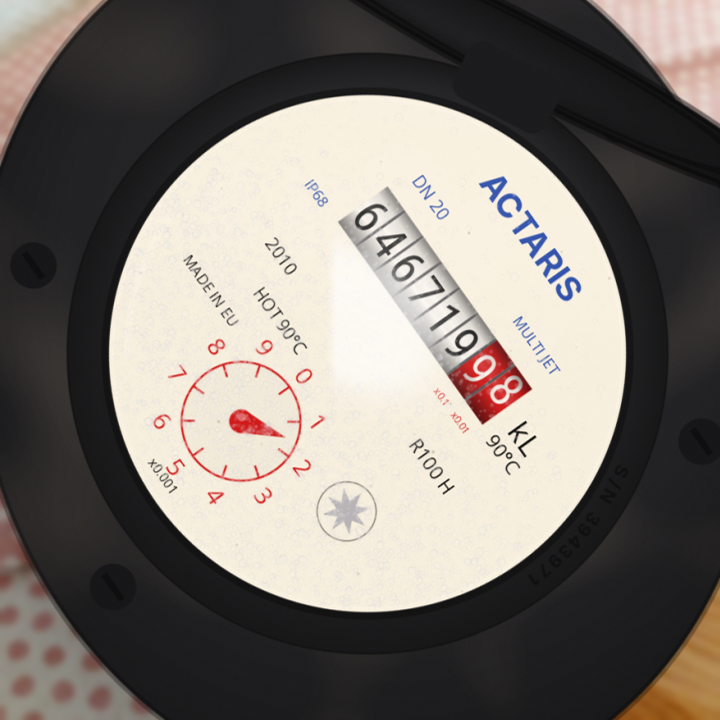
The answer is kL 646719.981
